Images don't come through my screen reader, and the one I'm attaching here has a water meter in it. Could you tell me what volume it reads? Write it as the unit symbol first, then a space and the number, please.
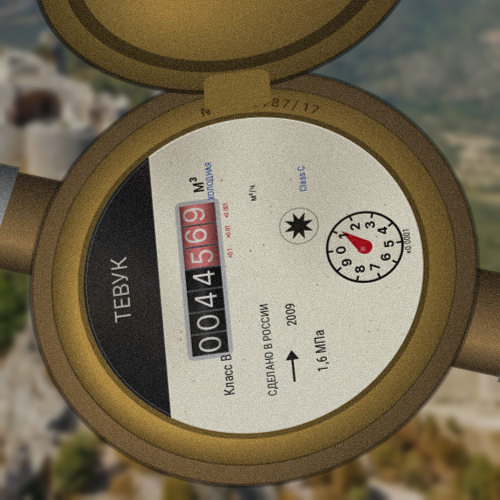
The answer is m³ 44.5691
